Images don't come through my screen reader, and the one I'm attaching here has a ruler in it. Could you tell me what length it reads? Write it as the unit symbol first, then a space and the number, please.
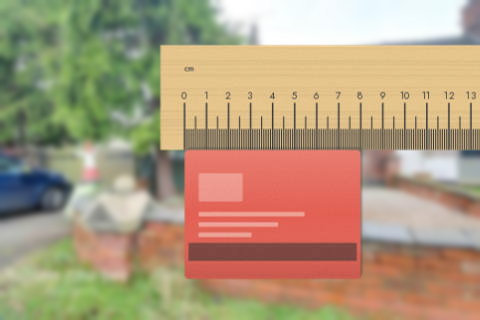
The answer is cm 8
